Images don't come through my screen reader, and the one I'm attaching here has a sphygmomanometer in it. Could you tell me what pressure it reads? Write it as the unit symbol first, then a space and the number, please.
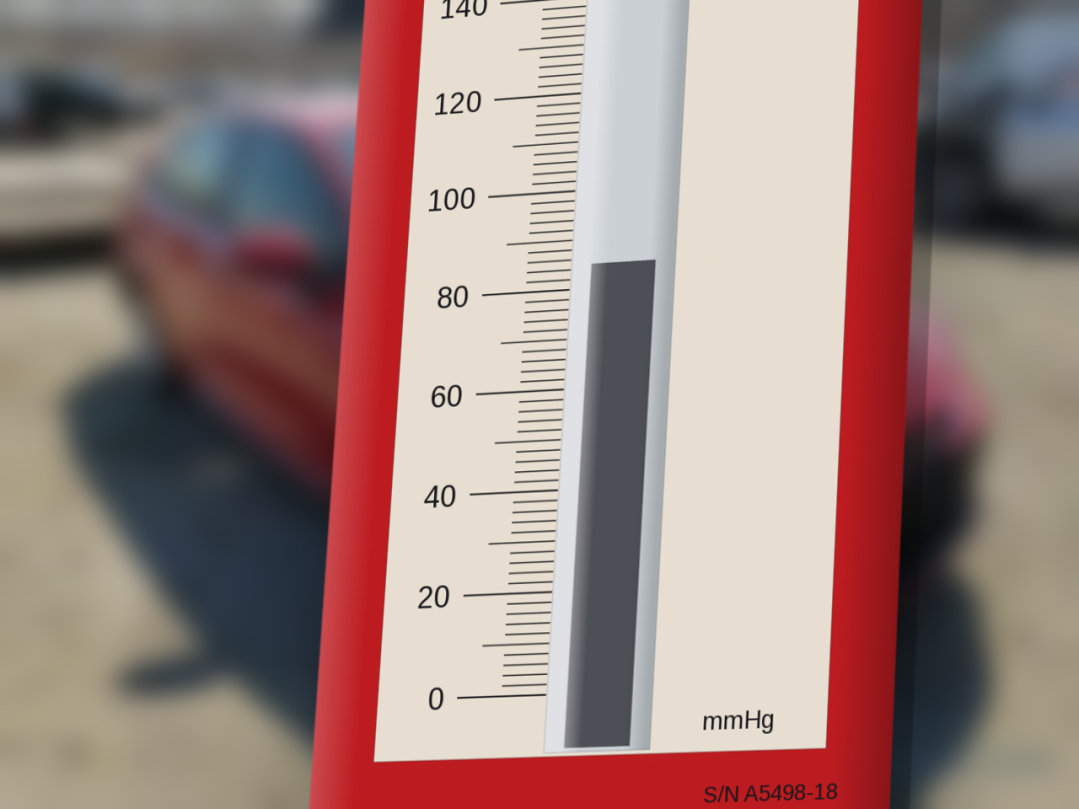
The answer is mmHg 85
